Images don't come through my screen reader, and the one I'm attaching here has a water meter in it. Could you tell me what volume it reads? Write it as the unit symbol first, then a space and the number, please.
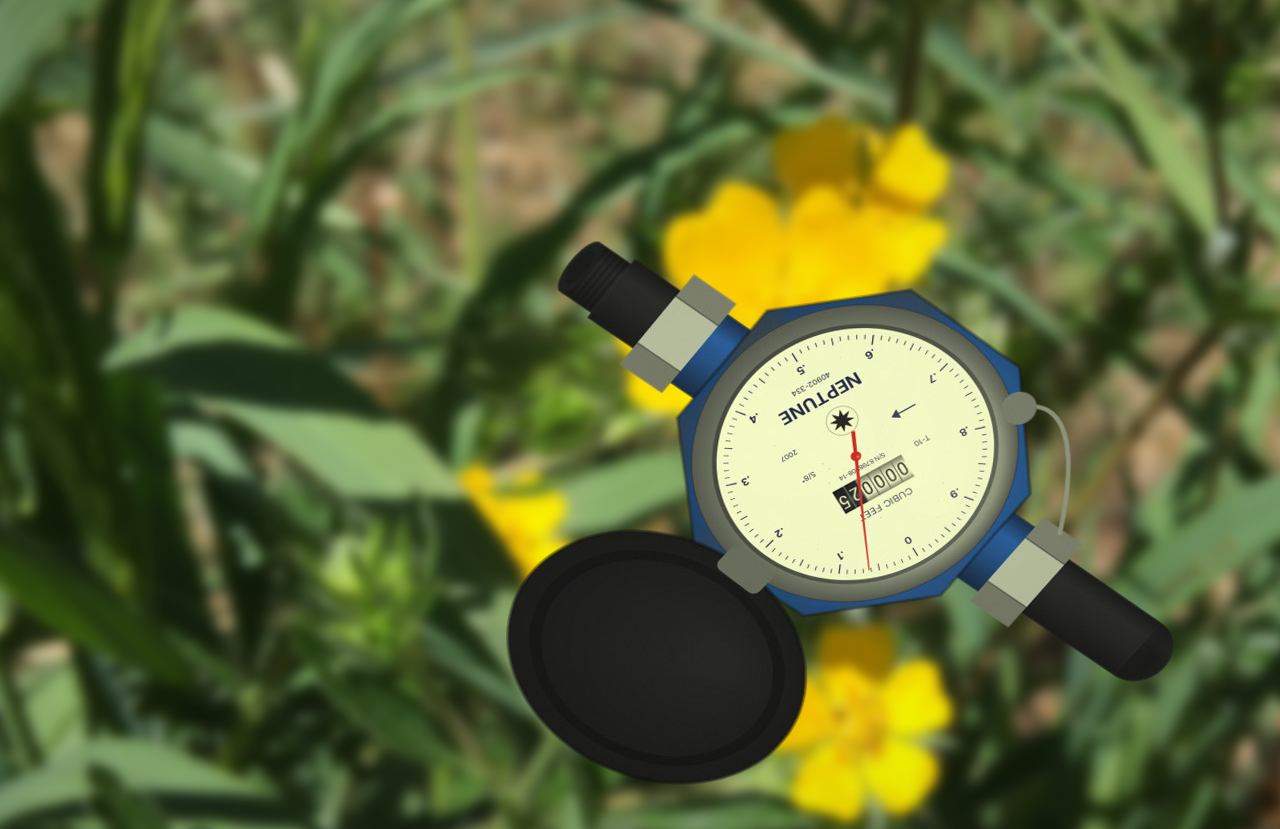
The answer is ft³ 25.06
